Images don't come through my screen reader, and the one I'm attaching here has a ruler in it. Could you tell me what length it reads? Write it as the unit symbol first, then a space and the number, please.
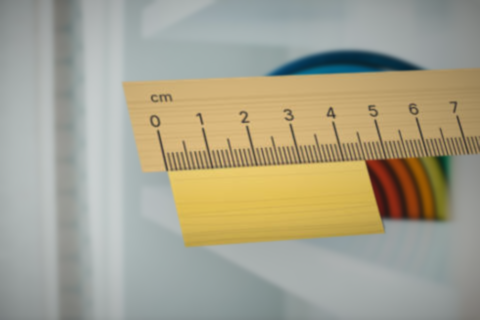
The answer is cm 4.5
